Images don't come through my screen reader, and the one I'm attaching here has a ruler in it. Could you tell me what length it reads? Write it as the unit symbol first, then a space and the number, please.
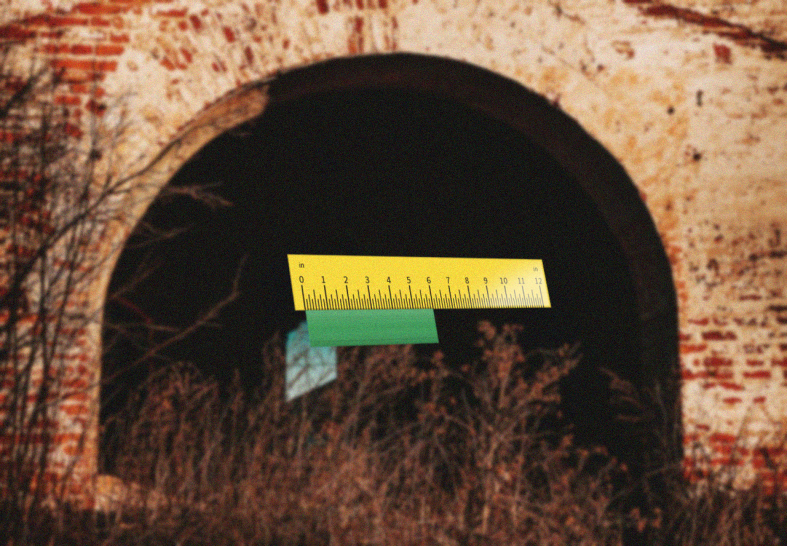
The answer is in 6
